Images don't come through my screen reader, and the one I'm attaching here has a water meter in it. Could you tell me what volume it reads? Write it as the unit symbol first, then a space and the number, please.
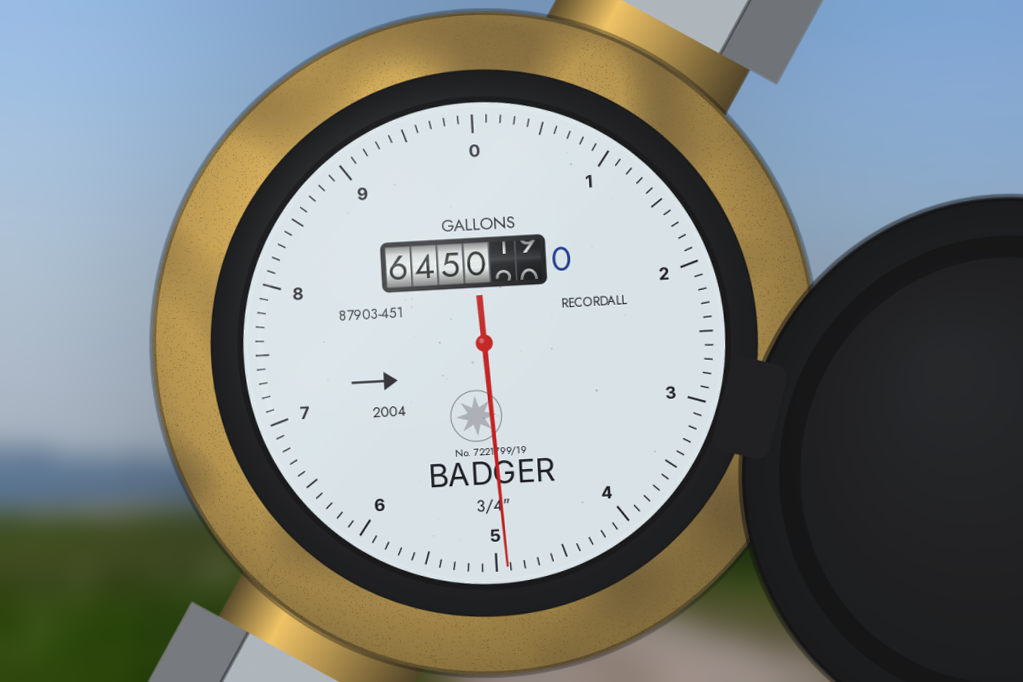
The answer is gal 6450194.9
